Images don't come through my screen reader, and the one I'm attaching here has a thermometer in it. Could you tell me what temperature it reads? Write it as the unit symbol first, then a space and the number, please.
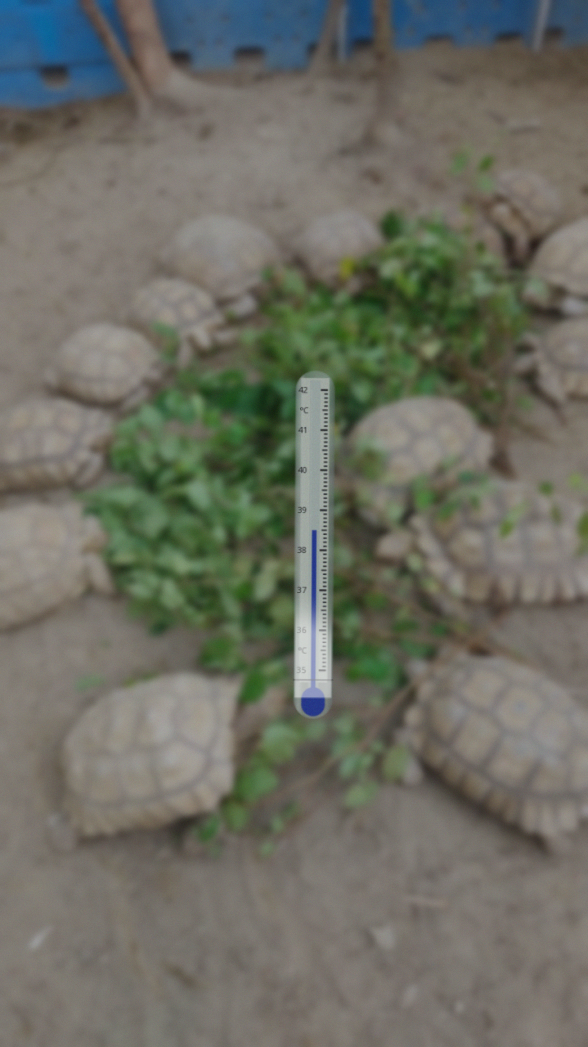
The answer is °C 38.5
